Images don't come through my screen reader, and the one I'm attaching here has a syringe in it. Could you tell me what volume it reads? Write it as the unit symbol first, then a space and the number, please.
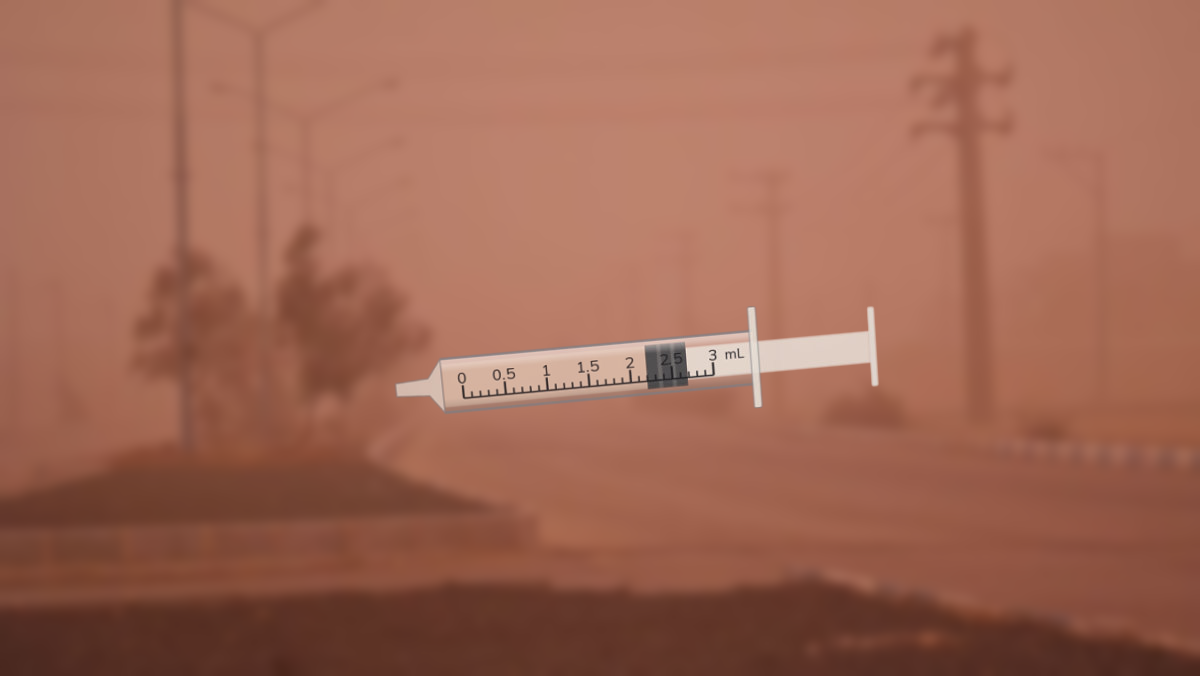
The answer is mL 2.2
